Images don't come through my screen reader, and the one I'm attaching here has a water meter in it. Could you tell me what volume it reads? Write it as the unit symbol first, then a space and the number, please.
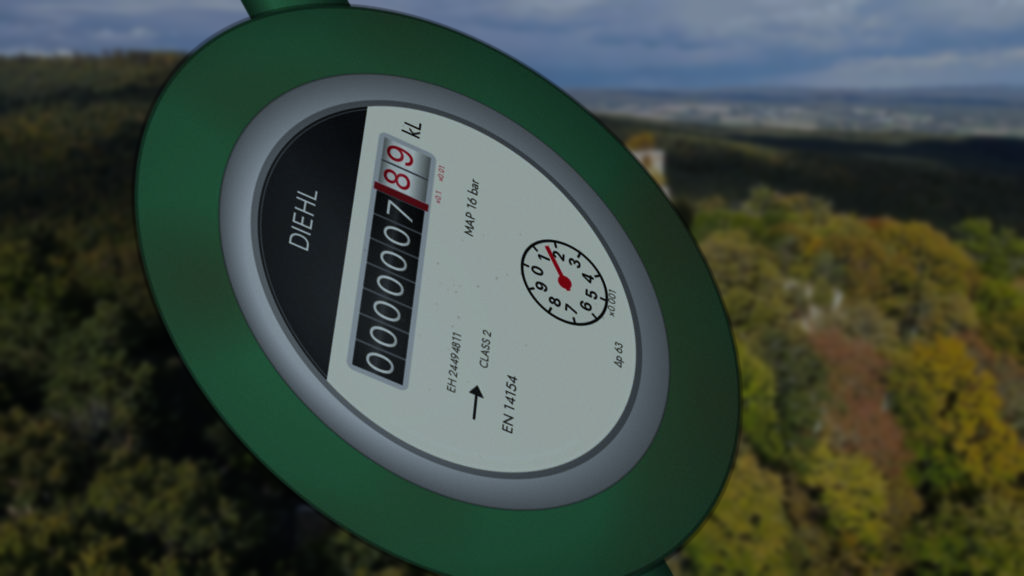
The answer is kL 7.891
